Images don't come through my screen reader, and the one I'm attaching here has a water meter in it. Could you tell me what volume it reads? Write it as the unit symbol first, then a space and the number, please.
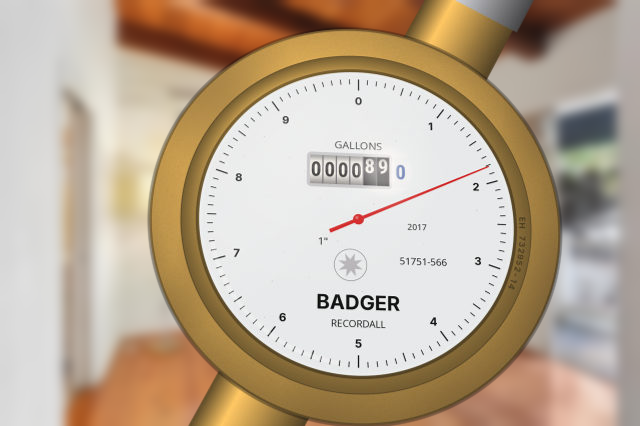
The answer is gal 891.8
